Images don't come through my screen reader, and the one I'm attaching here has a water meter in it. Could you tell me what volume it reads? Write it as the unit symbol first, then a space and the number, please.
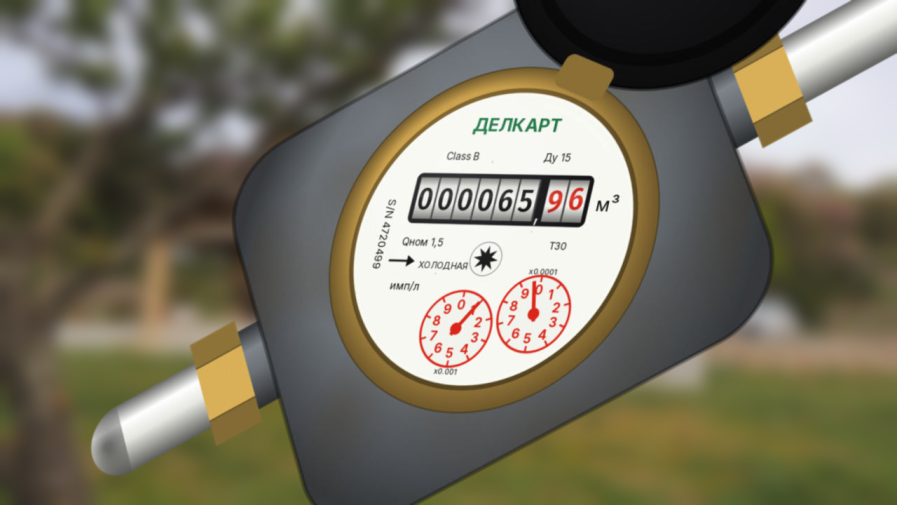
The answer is m³ 65.9609
